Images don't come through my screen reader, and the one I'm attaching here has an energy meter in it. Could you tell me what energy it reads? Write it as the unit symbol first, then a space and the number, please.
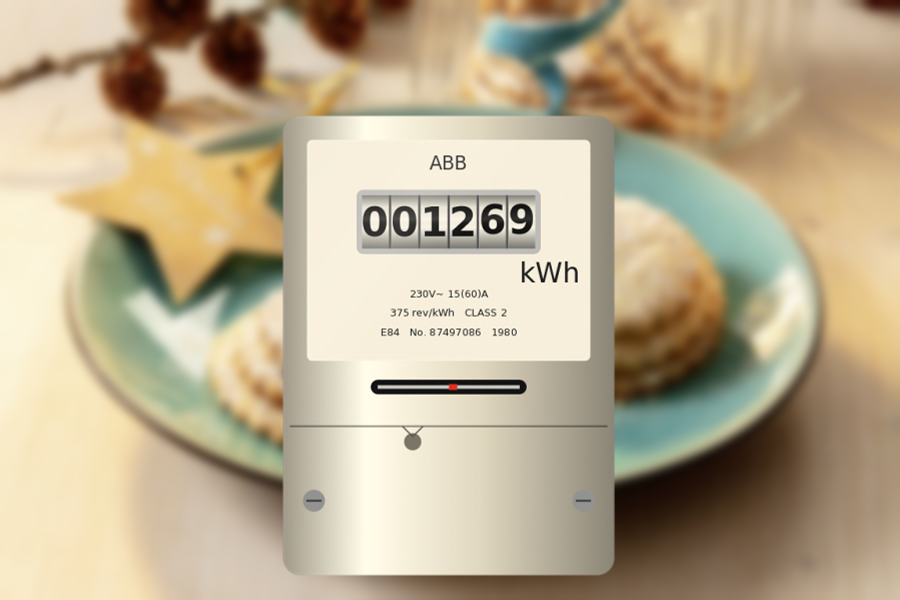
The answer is kWh 1269
